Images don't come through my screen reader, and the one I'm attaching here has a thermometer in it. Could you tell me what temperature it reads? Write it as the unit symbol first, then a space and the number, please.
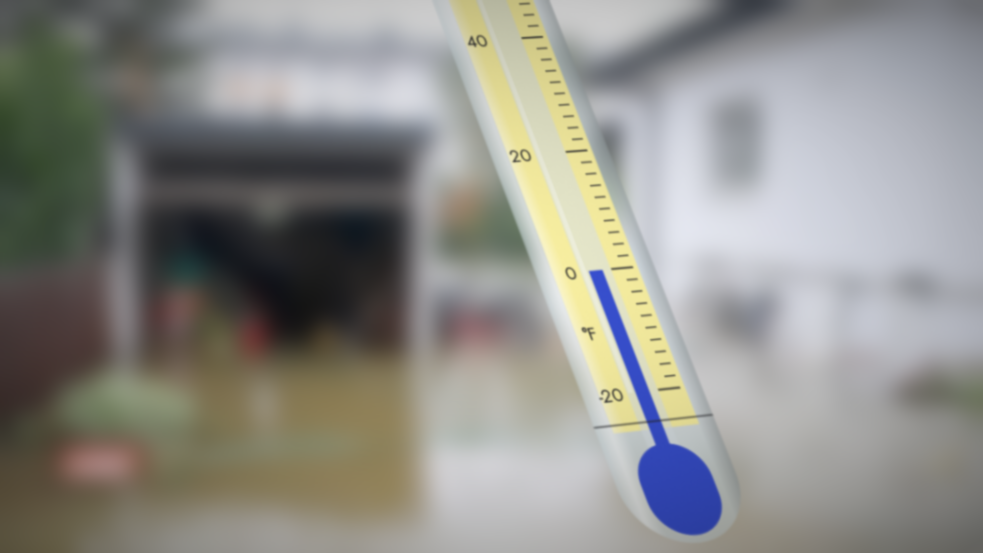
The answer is °F 0
